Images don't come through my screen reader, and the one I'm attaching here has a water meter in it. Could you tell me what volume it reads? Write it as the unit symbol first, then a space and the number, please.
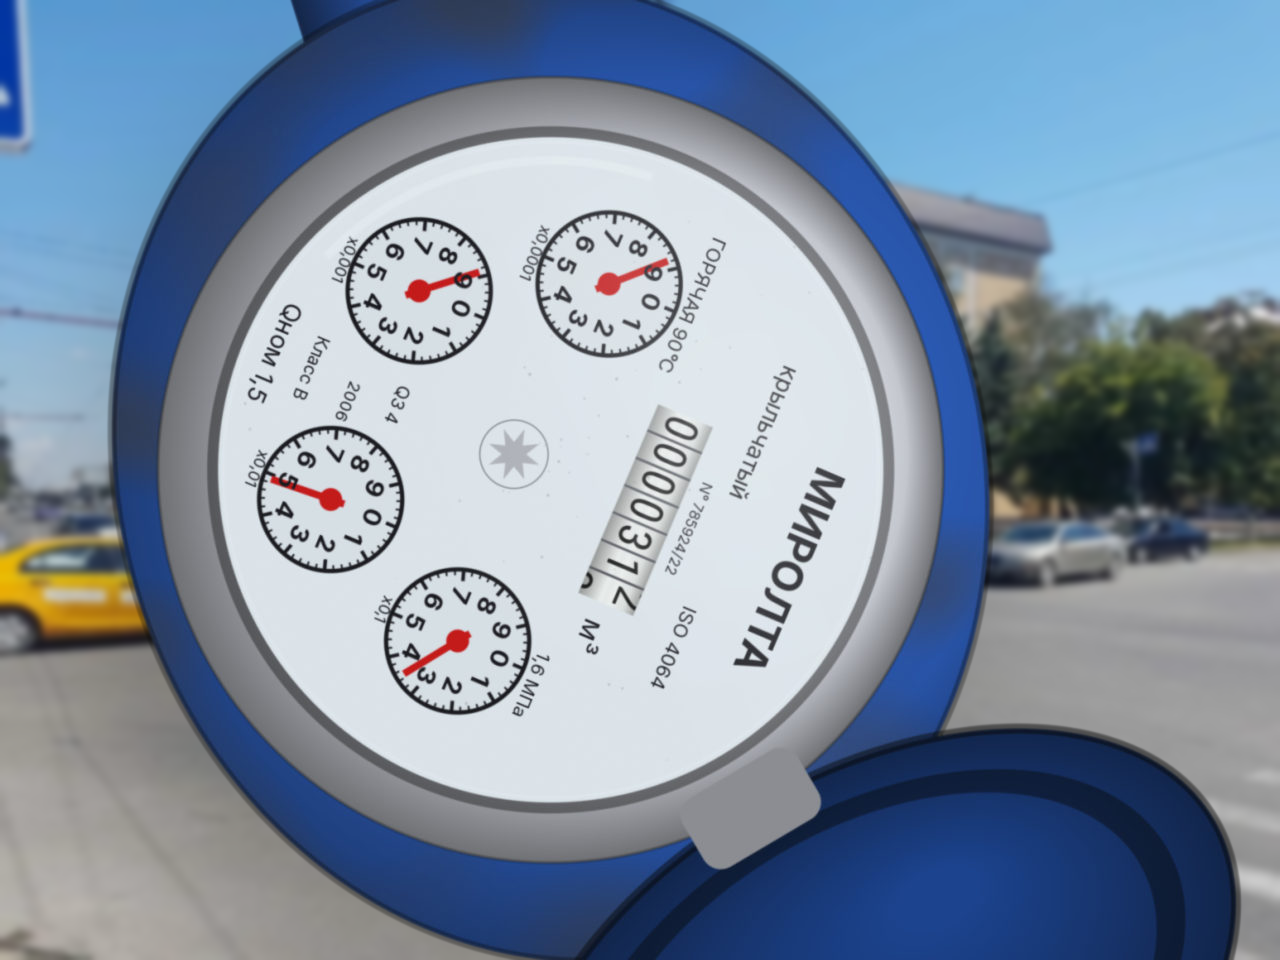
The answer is m³ 312.3488
